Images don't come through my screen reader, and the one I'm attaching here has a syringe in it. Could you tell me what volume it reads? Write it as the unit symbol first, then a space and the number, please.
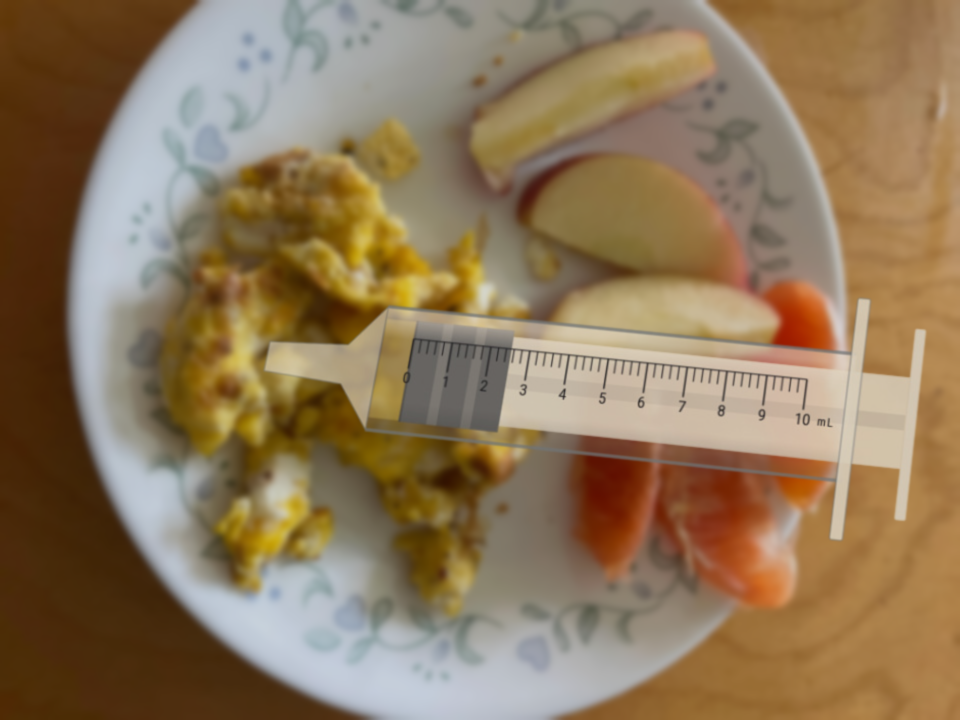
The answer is mL 0
